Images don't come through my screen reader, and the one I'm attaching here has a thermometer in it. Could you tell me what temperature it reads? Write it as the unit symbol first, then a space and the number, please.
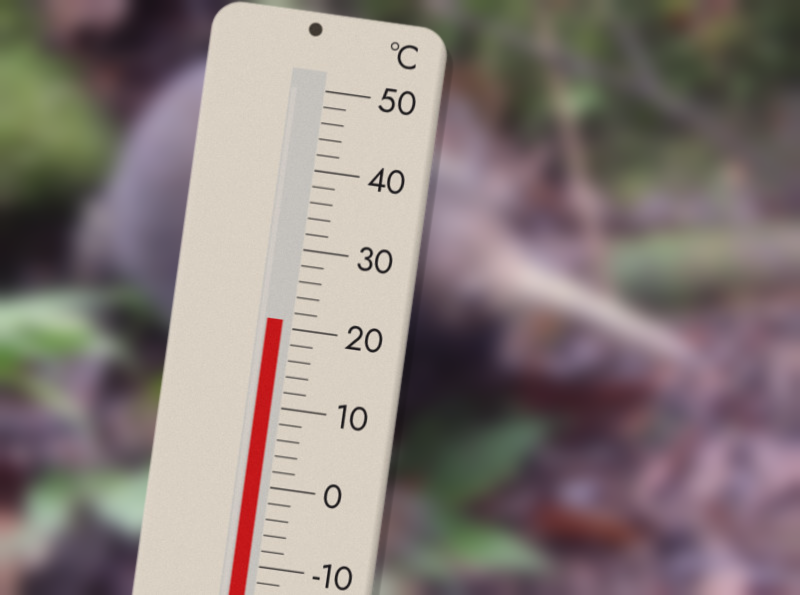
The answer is °C 21
